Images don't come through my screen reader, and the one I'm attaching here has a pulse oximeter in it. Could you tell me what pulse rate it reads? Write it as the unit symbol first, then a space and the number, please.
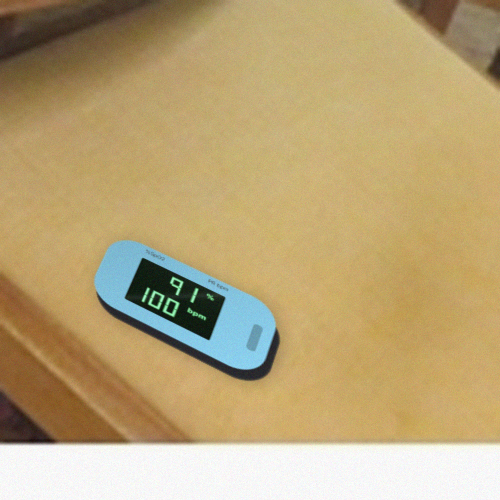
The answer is bpm 100
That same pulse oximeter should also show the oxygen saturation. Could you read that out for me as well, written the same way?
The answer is % 91
